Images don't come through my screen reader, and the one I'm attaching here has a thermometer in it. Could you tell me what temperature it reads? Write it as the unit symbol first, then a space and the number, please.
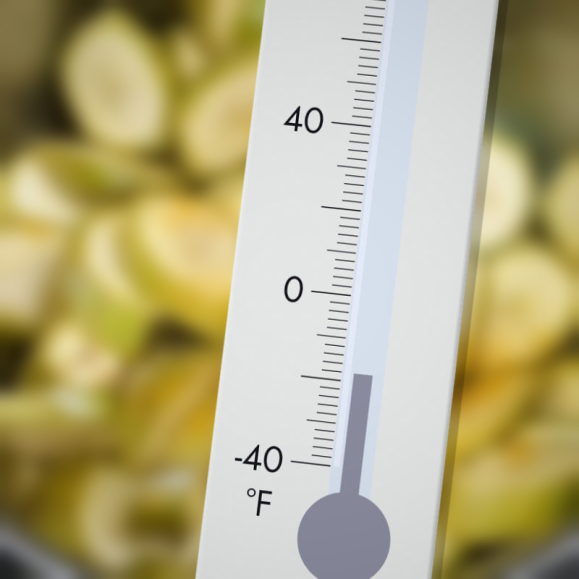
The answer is °F -18
